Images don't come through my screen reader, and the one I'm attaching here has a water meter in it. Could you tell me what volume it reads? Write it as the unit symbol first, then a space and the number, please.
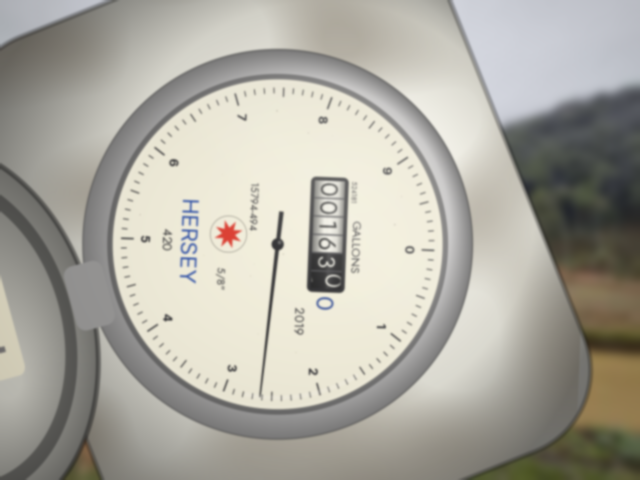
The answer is gal 16302.6
